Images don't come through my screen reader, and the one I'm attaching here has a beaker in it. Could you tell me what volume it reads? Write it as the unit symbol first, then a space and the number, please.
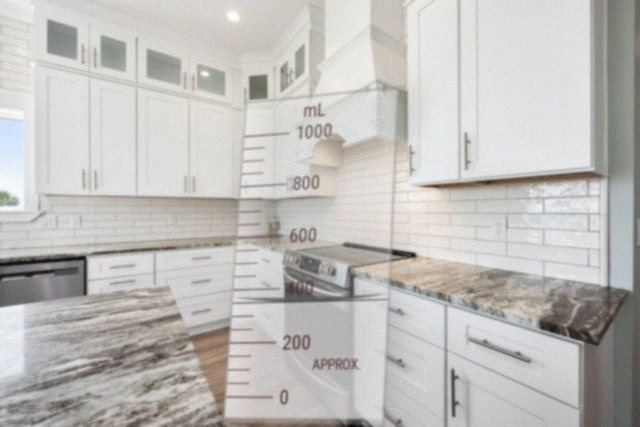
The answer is mL 350
